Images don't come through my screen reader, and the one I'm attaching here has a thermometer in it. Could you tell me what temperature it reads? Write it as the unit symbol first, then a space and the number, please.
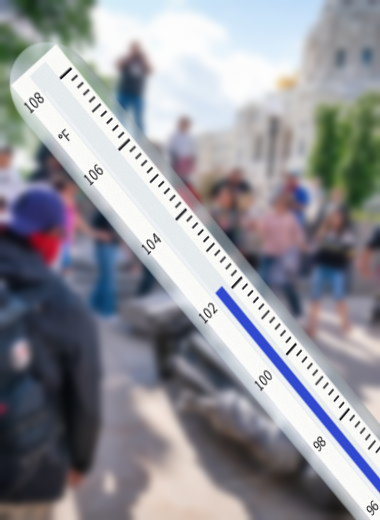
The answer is °F 102.2
